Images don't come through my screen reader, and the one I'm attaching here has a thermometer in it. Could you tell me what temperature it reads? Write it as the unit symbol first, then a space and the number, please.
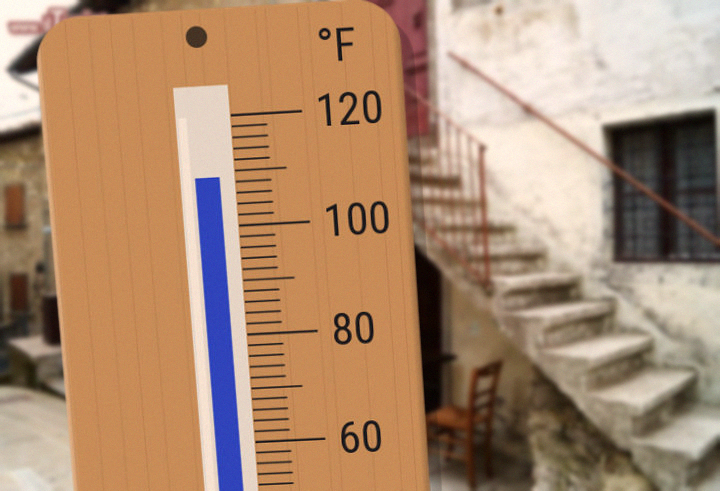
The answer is °F 109
